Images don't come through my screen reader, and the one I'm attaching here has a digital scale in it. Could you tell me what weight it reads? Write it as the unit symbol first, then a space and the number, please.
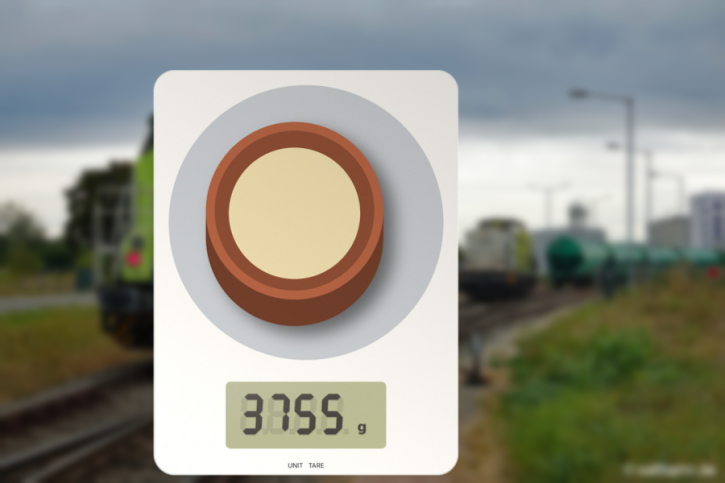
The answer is g 3755
